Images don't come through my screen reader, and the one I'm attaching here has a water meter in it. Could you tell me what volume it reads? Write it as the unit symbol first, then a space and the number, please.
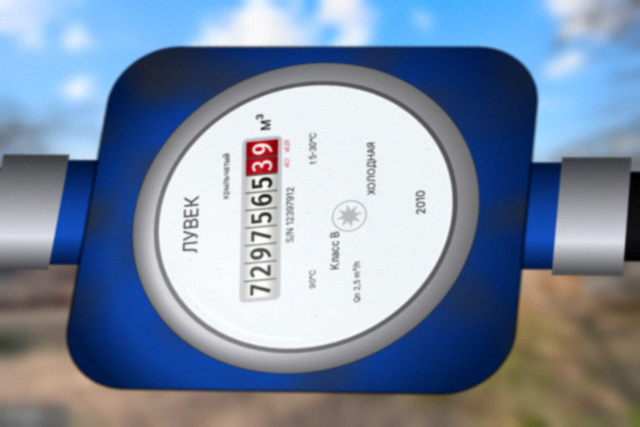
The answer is m³ 7297565.39
